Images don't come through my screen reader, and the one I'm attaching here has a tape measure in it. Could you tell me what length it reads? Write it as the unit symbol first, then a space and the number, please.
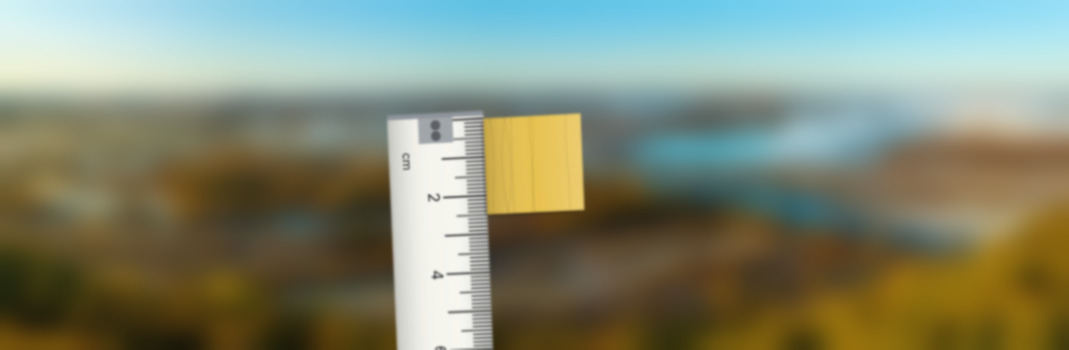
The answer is cm 2.5
